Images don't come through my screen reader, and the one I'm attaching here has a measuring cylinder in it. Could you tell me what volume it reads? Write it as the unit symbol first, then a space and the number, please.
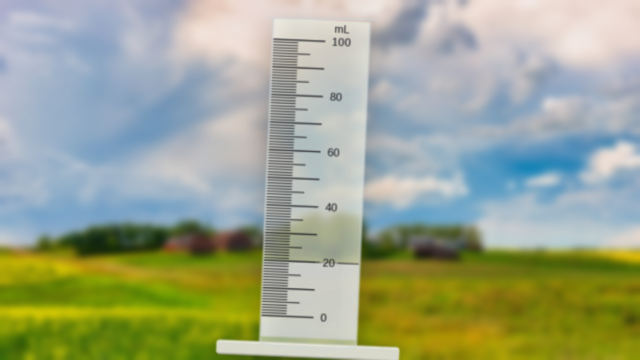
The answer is mL 20
